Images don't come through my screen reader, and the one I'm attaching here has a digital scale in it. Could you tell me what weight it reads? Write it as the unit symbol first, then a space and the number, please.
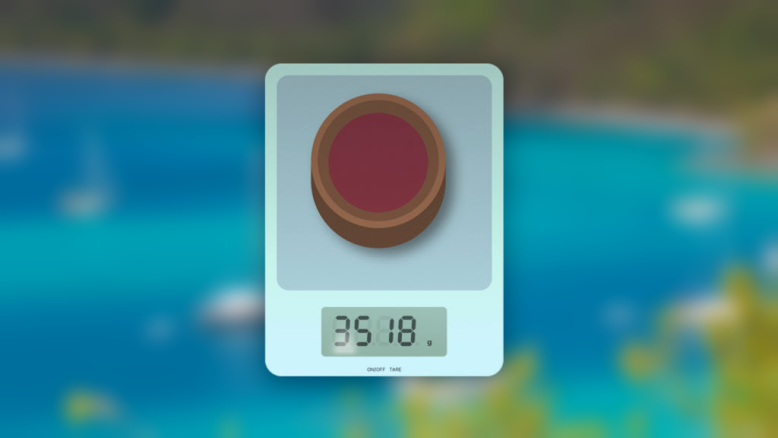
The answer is g 3518
